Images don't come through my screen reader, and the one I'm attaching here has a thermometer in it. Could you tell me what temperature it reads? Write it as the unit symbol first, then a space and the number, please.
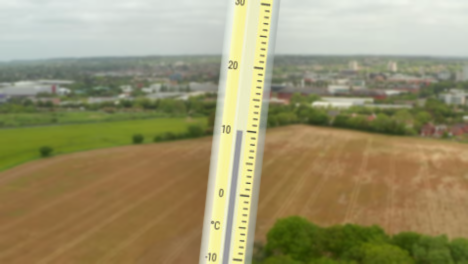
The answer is °C 10
